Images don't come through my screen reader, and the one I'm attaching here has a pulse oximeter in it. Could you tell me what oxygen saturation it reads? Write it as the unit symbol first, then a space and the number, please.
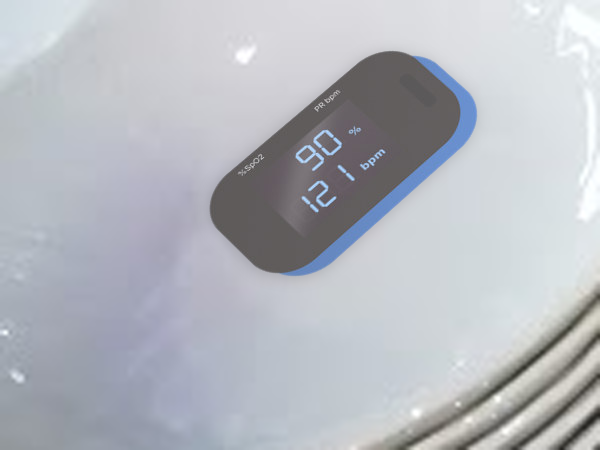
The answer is % 90
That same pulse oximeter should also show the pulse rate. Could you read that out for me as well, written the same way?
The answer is bpm 121
